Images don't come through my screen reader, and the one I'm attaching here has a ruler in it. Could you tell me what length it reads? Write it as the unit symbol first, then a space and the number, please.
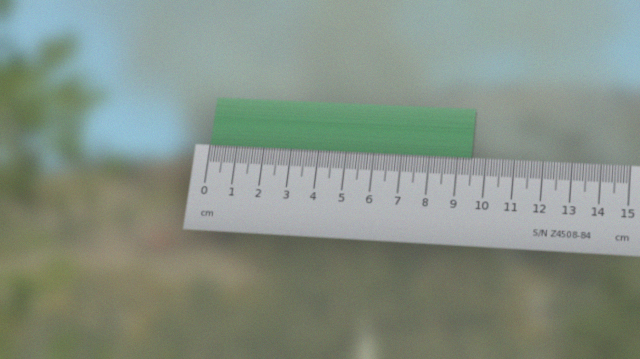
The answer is cm 9.5
